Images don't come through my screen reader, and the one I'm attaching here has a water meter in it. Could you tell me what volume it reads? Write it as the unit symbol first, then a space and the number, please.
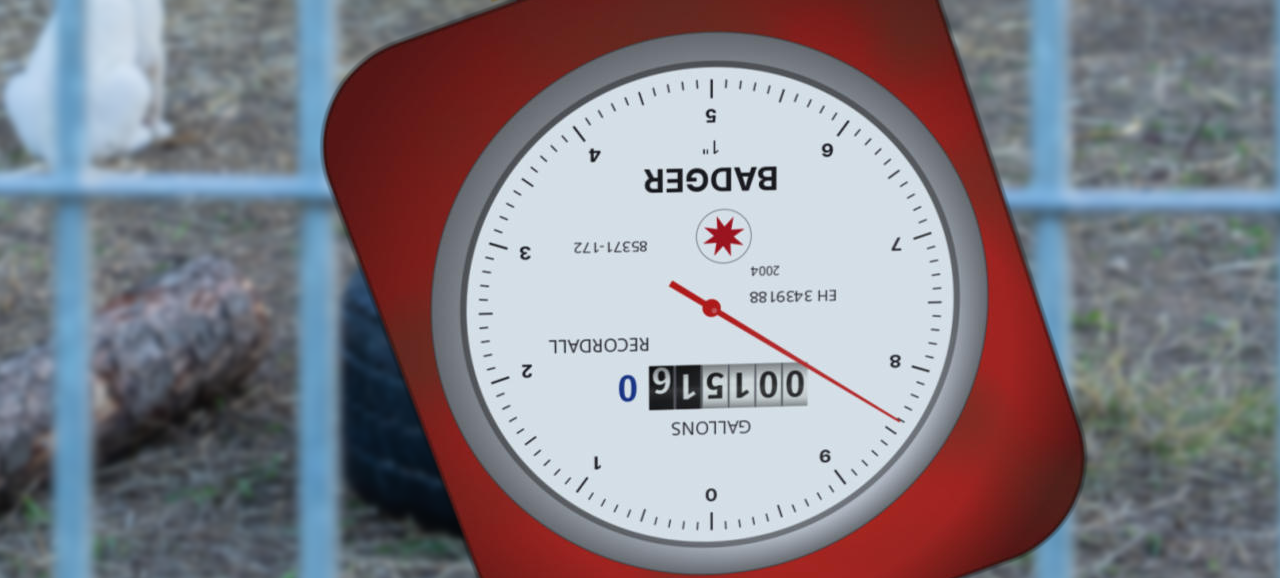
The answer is gal 15158.4
